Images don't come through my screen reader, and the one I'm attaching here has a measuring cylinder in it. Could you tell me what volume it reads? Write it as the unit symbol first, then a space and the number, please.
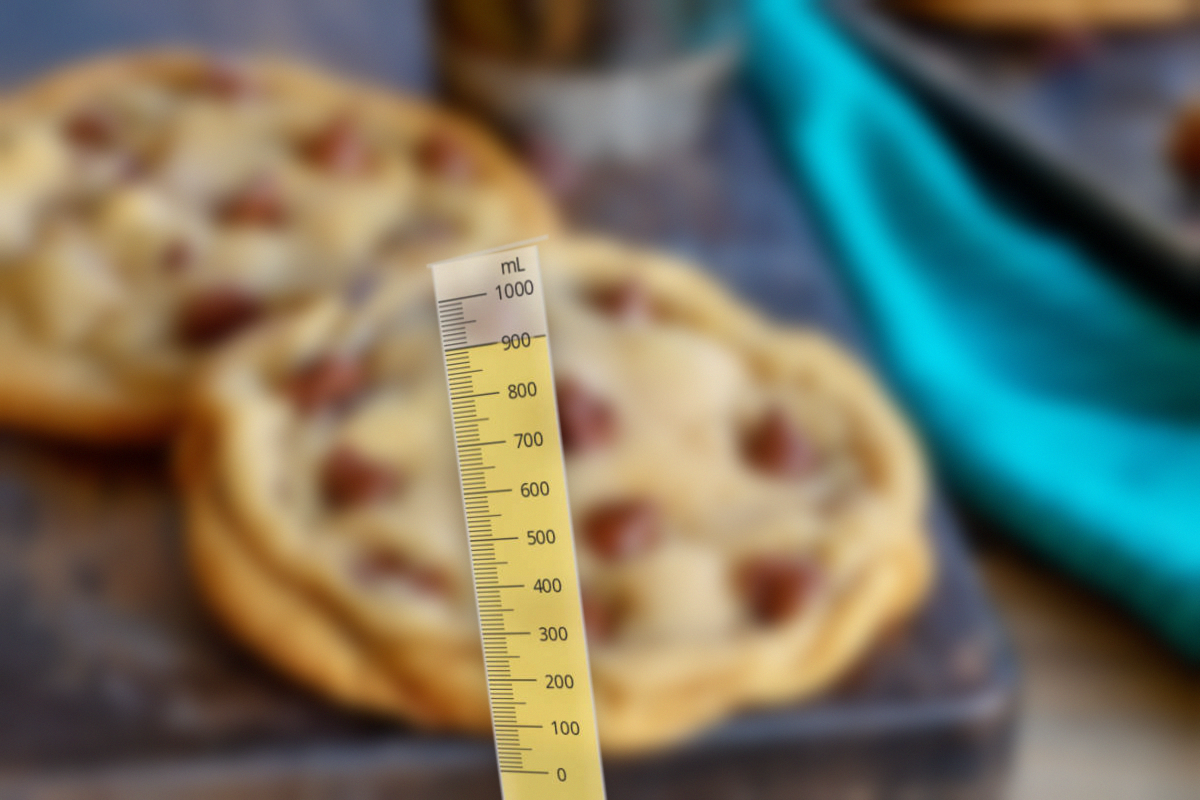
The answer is mL 900
